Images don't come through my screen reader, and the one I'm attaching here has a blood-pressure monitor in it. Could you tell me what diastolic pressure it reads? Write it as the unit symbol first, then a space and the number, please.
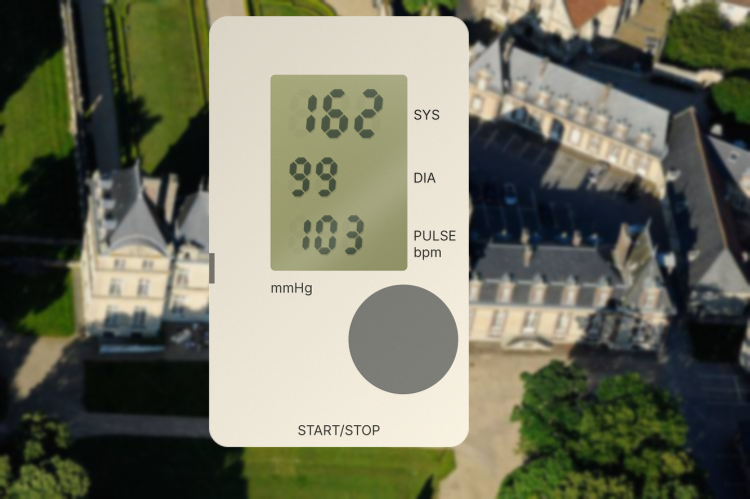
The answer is mmHg 99
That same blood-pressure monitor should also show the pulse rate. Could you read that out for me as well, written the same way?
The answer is bpm 103
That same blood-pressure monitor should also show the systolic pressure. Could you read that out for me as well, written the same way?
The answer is mmHg 162
